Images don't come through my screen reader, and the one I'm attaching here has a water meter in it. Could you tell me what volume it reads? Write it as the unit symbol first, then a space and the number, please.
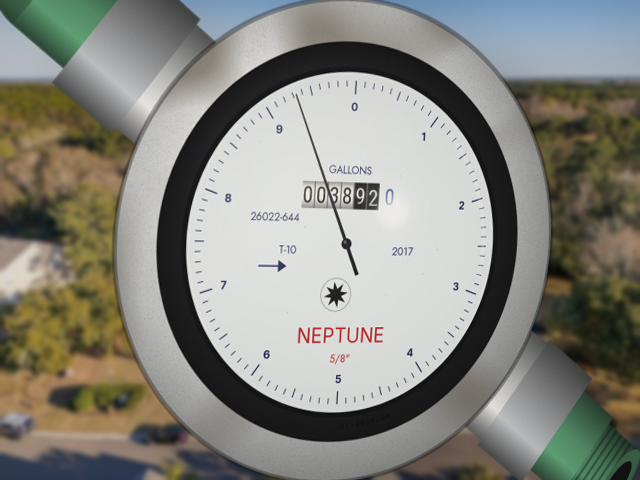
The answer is gal 38919.3
